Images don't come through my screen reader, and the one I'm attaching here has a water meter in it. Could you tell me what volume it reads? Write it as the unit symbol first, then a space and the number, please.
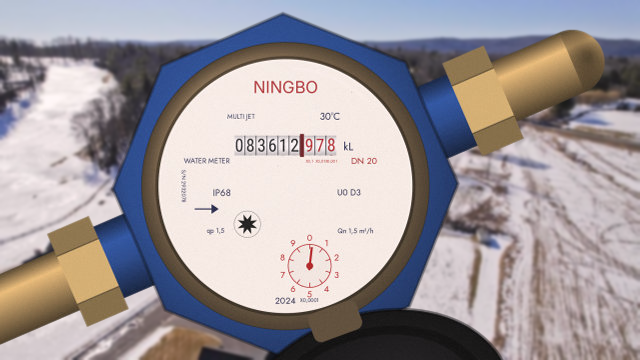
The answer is kL 83612.9780
